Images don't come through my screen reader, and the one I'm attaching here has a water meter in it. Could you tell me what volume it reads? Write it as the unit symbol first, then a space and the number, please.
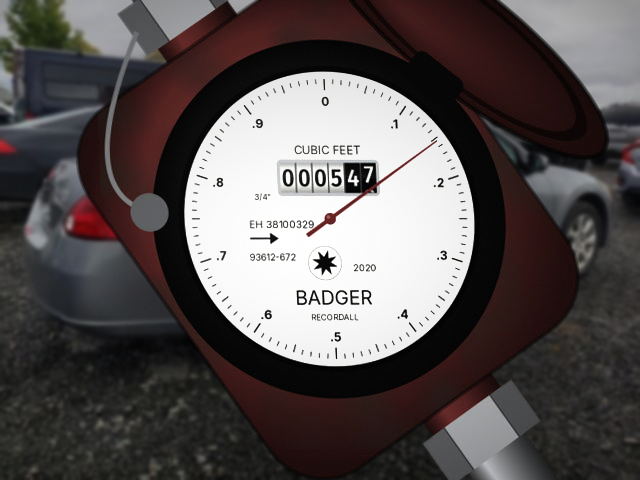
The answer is ft³ 547.15
